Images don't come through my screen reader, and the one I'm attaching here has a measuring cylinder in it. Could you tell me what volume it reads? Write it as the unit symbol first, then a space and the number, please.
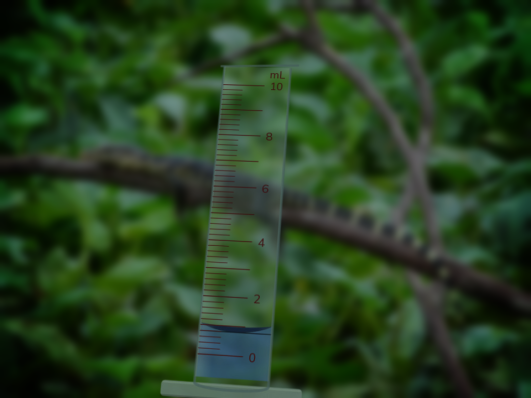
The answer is mL 0.8
